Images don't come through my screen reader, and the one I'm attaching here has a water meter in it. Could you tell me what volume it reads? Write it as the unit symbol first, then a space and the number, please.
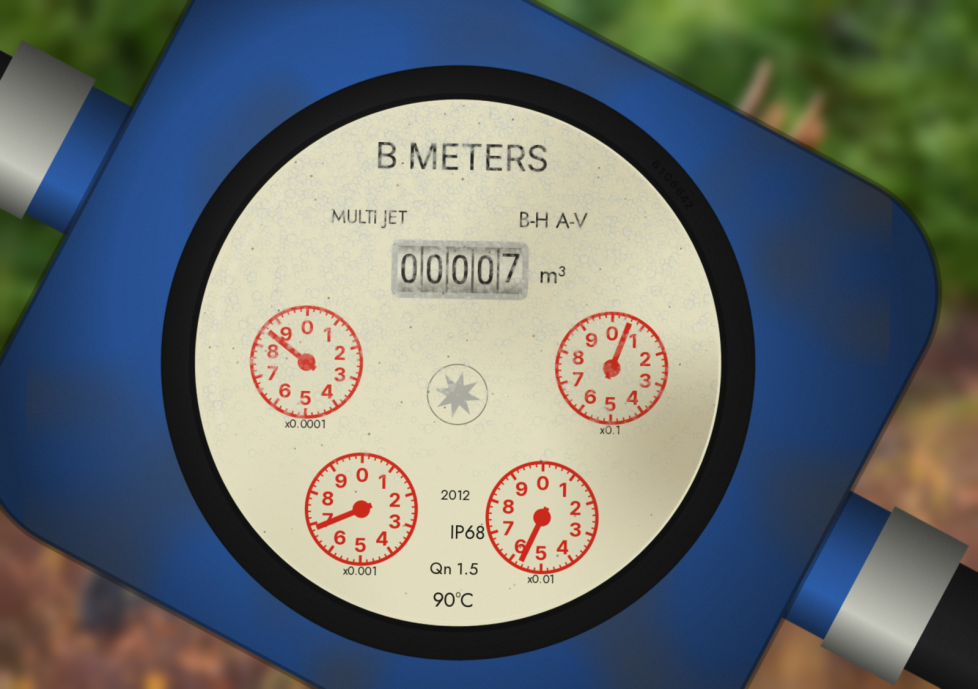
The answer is m³ 7.0568
